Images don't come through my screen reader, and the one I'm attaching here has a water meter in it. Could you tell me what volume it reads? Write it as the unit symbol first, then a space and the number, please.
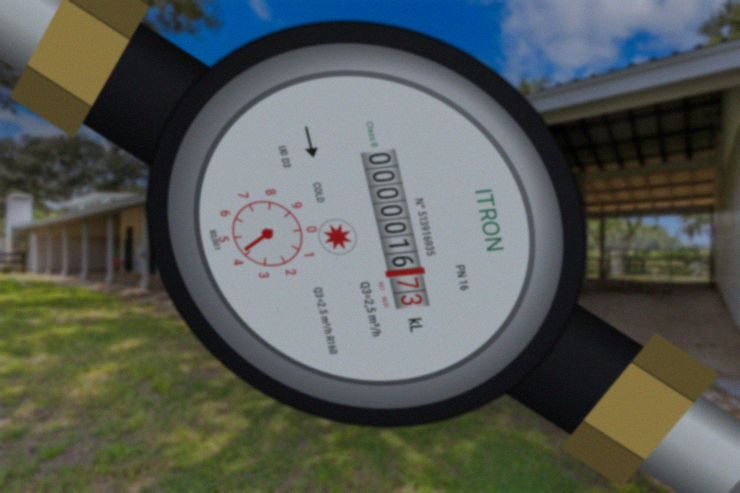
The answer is kL 16.734
